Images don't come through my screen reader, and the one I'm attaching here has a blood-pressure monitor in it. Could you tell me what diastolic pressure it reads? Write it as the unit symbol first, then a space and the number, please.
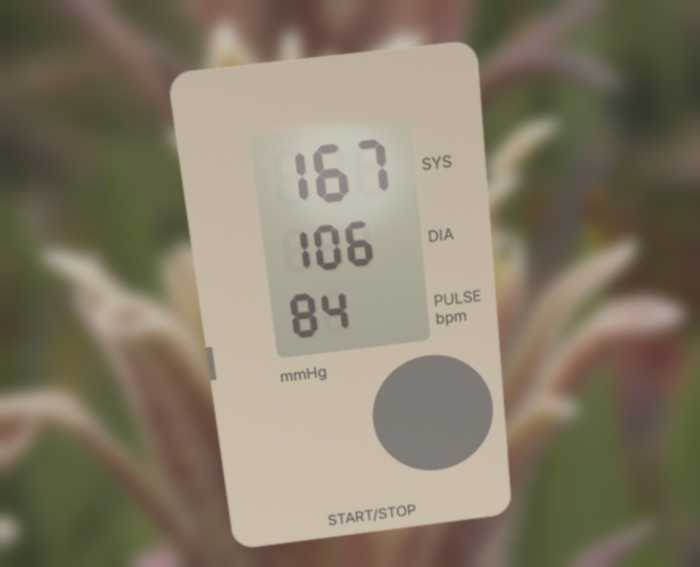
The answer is mmHg 106
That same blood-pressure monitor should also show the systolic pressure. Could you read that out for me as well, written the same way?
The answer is mmHg 167
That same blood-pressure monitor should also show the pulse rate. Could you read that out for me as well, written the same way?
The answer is bpm 84
